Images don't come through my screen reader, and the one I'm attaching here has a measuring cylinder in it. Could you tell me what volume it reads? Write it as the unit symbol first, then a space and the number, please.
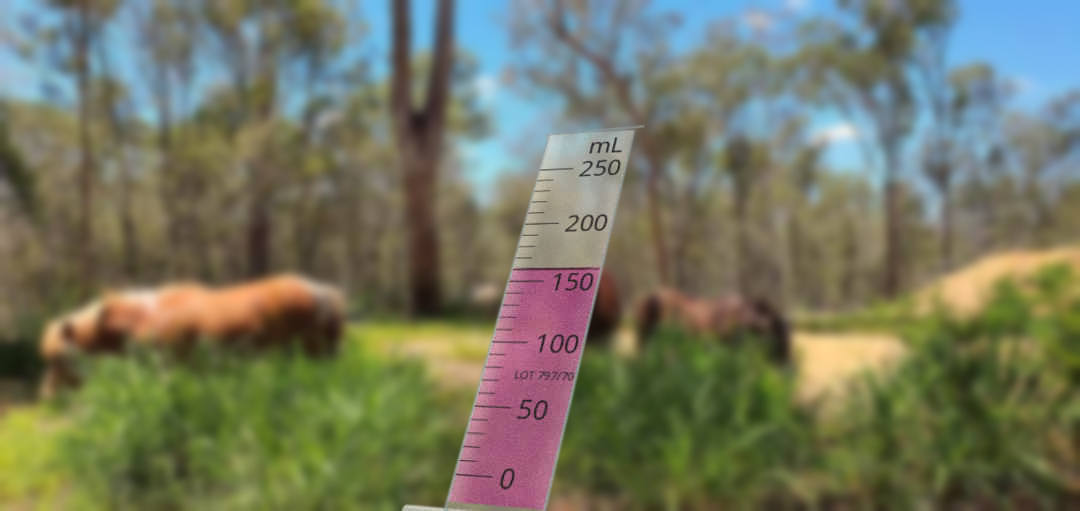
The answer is mL 160
